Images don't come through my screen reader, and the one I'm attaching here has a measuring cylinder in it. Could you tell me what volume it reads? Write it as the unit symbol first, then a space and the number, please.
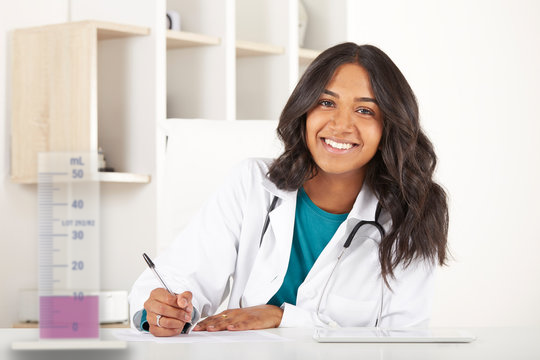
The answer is mL 10
